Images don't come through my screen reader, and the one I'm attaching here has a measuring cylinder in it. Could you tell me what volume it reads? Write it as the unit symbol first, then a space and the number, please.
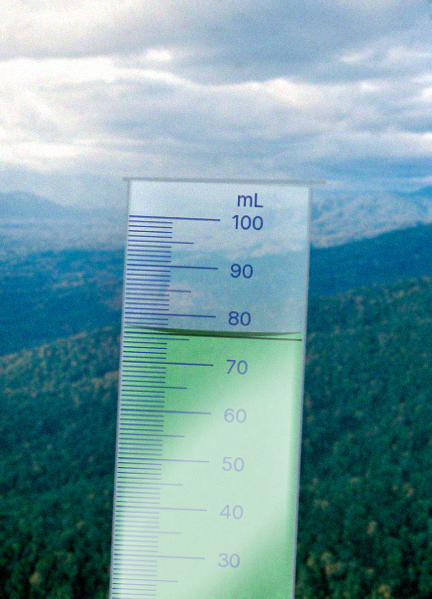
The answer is mL 76
